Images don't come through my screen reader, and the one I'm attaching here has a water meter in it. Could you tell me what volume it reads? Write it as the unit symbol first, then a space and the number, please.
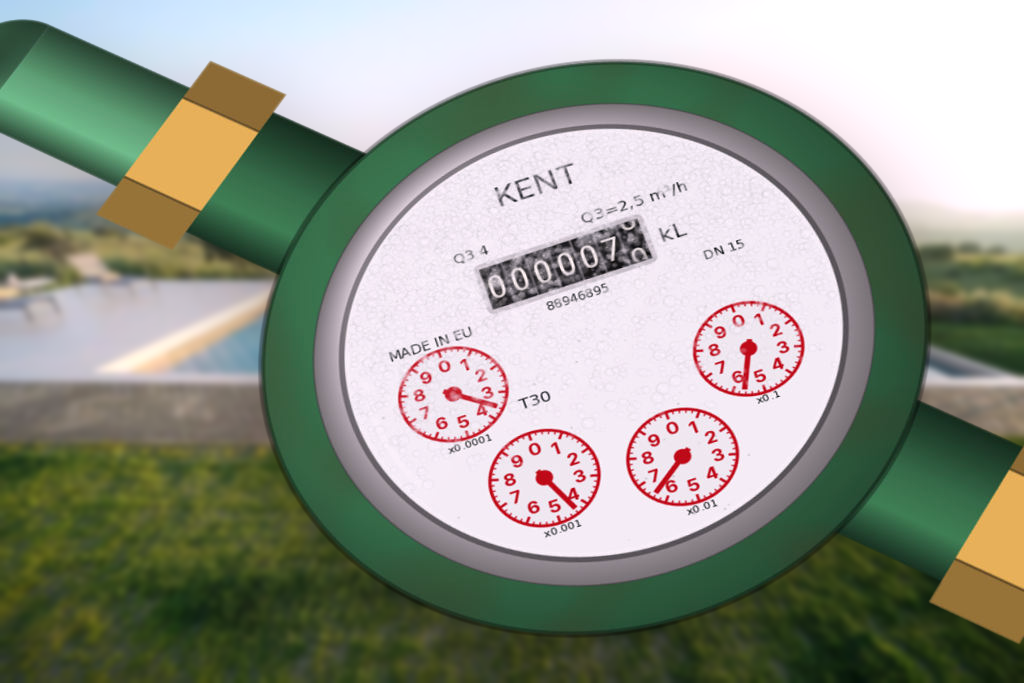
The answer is kL 78.5643
